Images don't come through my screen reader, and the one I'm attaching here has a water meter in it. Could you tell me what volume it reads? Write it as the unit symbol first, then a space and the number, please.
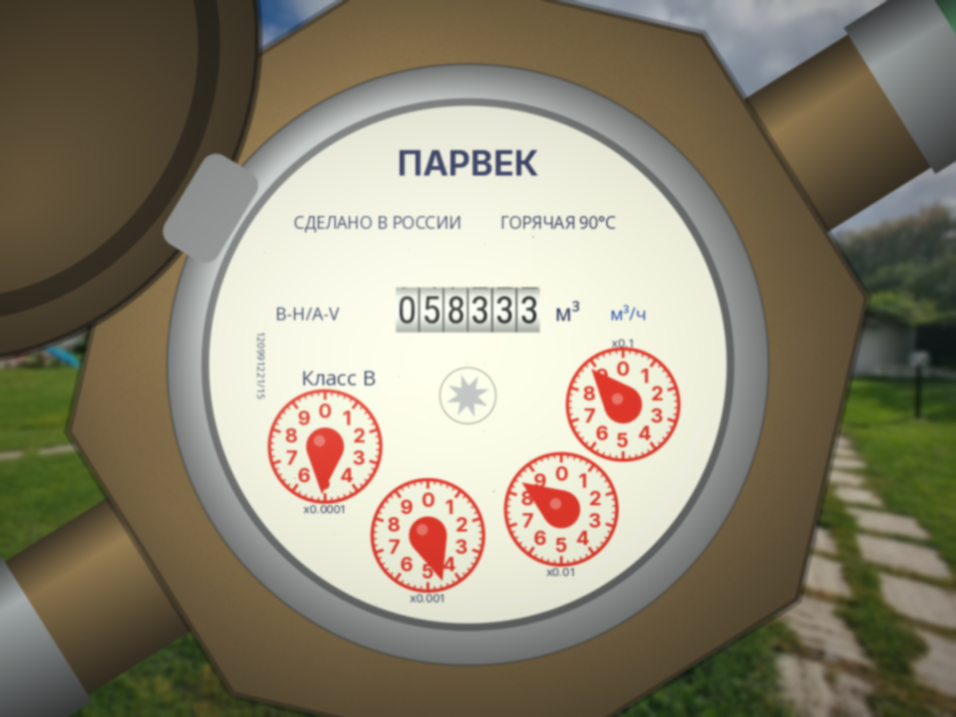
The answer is m³ 58333.8845
